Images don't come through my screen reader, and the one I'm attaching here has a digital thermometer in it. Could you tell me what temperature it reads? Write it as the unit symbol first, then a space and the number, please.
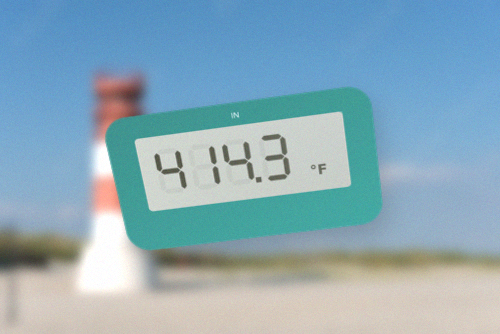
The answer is °F 414.3
